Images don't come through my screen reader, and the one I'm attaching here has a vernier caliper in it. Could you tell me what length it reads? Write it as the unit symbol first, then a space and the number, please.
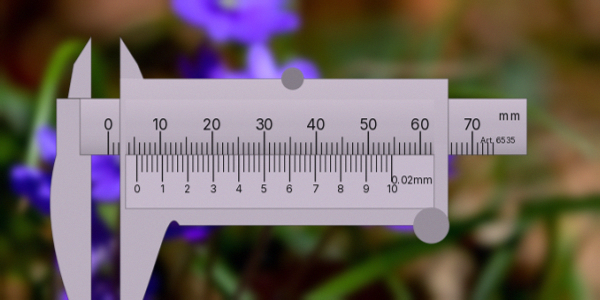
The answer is mm 5.5
